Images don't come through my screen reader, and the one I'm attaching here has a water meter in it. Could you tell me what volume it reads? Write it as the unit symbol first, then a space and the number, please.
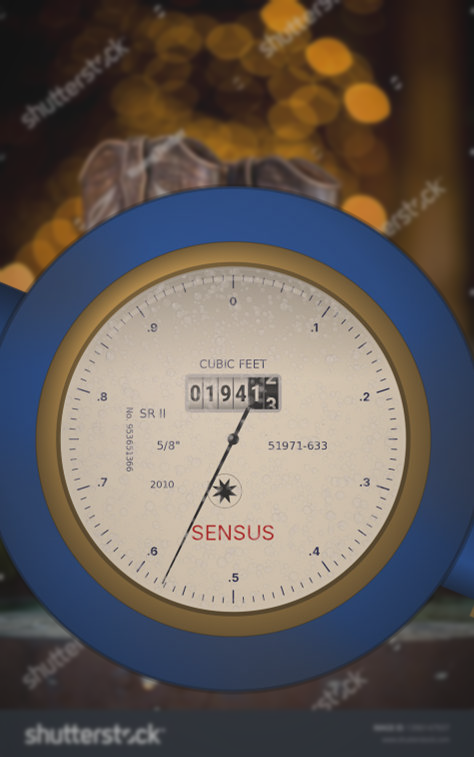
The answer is ft³ 19412.57
